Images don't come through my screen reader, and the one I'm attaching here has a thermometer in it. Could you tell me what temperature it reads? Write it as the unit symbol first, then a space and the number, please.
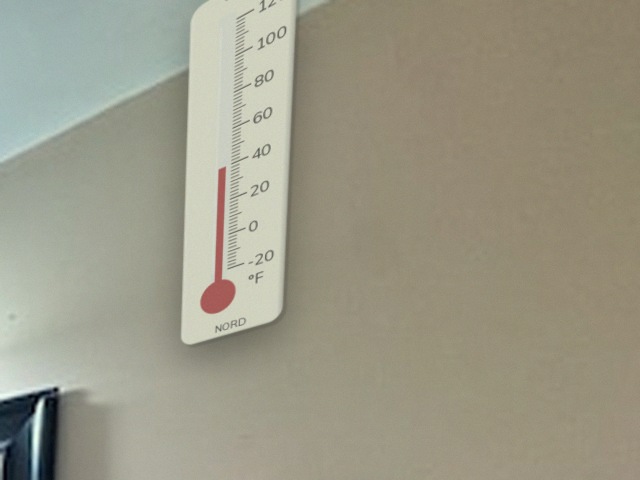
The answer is °F 40
